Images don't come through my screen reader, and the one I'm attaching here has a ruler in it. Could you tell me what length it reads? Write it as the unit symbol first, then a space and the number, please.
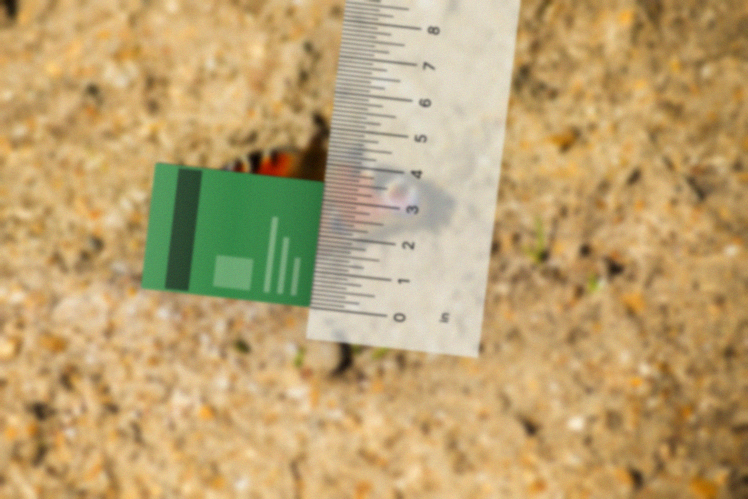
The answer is in 3.5
